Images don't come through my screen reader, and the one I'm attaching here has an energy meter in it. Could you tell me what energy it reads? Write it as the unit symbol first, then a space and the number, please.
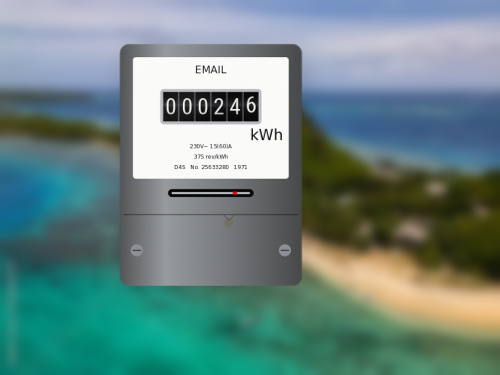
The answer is kWh 246
